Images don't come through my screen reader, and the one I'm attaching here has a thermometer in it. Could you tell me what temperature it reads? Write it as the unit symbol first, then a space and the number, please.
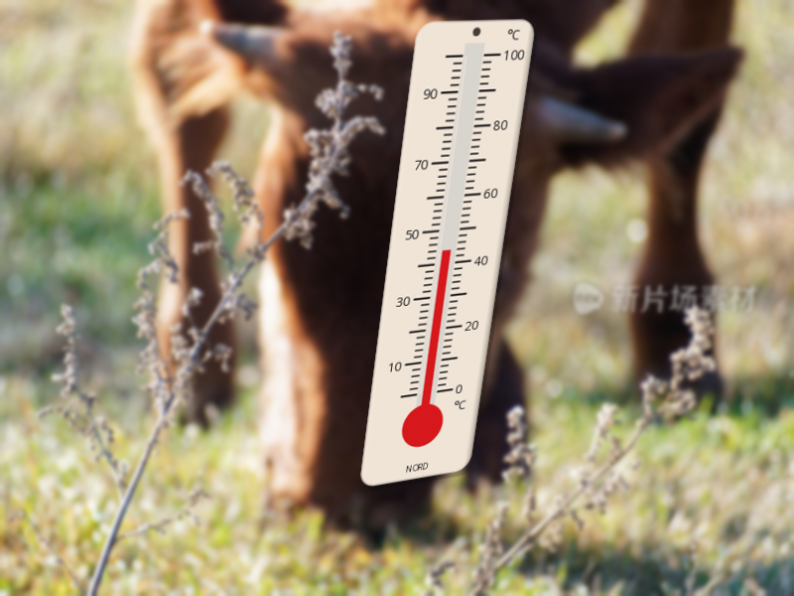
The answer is °C 44
